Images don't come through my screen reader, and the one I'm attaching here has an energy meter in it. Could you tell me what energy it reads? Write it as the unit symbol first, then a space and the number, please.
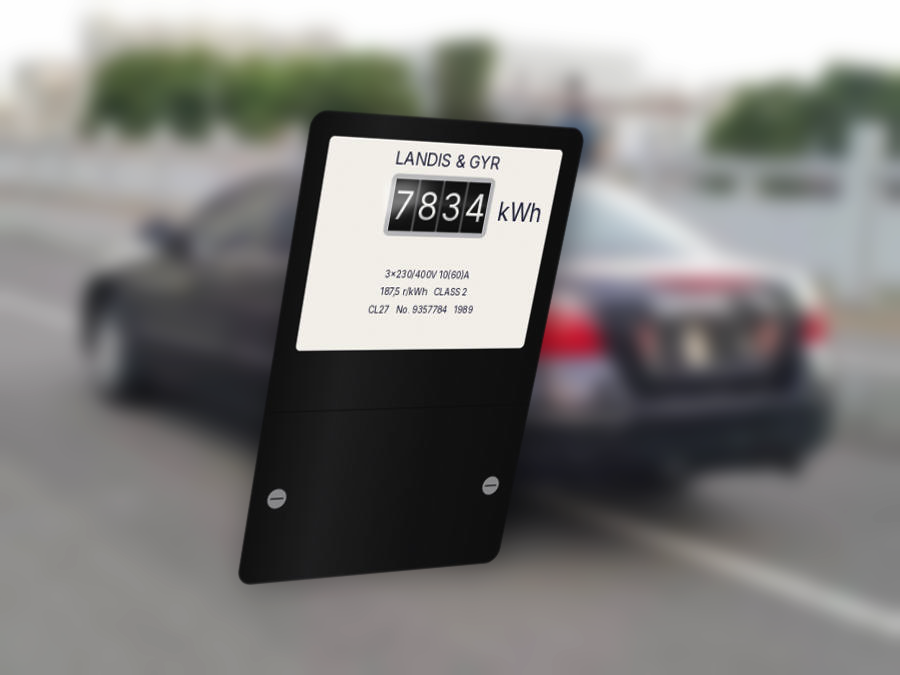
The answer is kWh 7834
